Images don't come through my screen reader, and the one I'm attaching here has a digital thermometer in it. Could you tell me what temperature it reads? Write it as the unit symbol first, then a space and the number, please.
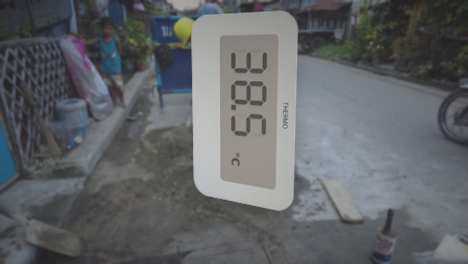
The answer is °C 38.5
